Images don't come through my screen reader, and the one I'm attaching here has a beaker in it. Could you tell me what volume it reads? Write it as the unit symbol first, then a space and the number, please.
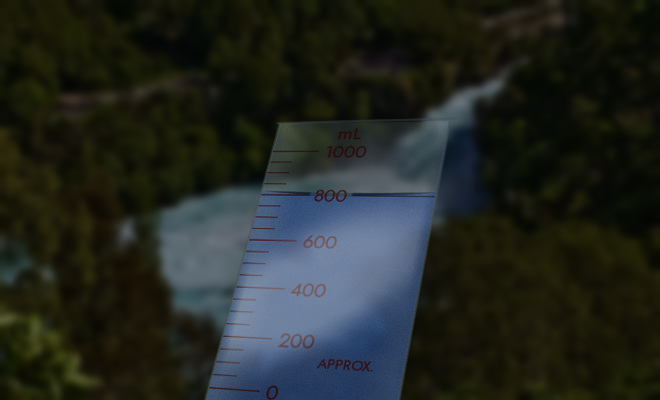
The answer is mL 800
